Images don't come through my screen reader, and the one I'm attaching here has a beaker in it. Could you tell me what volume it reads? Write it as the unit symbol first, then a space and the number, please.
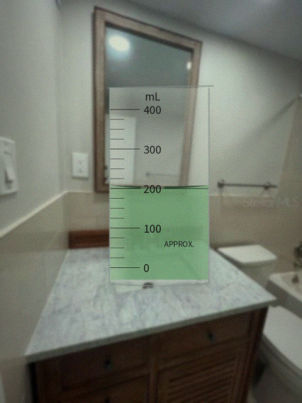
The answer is mL 200
